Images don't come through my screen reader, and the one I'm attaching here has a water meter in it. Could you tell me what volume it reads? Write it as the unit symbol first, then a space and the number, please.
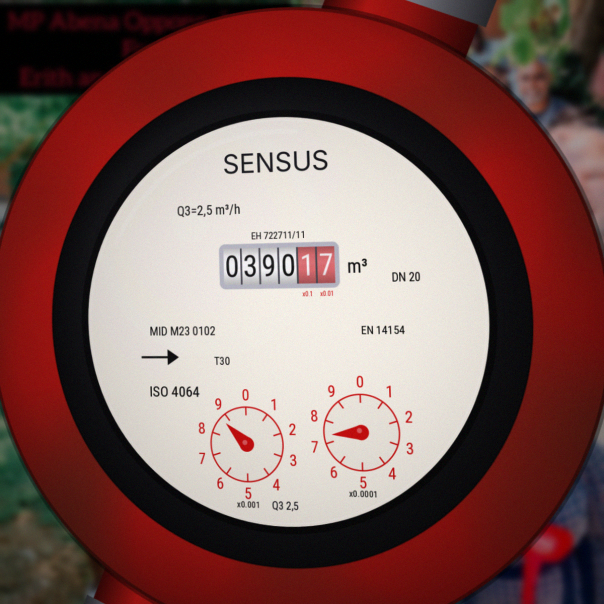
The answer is m³ 390.1787
